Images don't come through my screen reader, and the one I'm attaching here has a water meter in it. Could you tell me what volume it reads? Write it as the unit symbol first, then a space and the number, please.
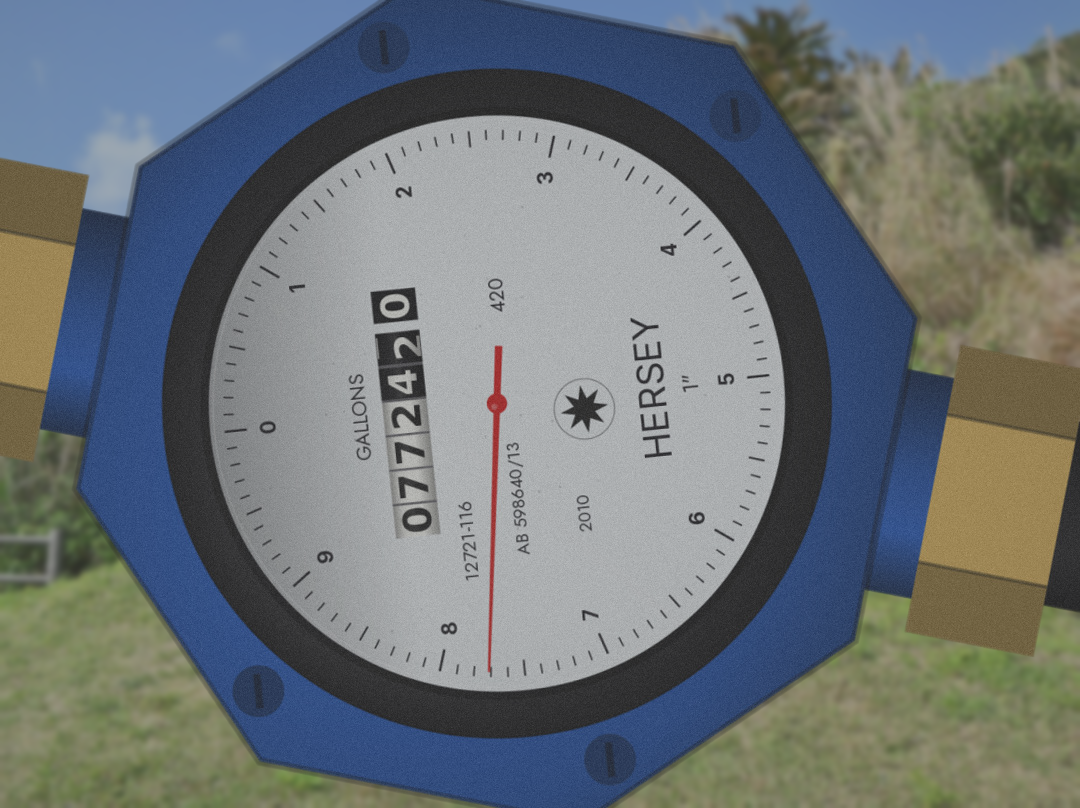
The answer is gal 772417.7
